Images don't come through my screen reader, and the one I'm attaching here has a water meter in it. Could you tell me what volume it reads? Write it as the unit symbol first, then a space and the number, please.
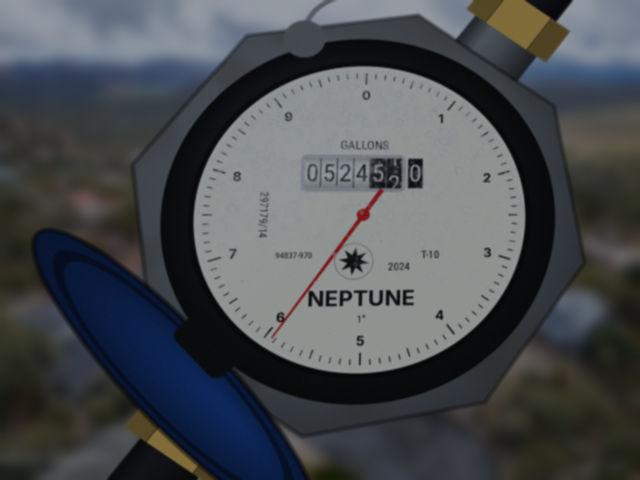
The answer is gal 524515.9
